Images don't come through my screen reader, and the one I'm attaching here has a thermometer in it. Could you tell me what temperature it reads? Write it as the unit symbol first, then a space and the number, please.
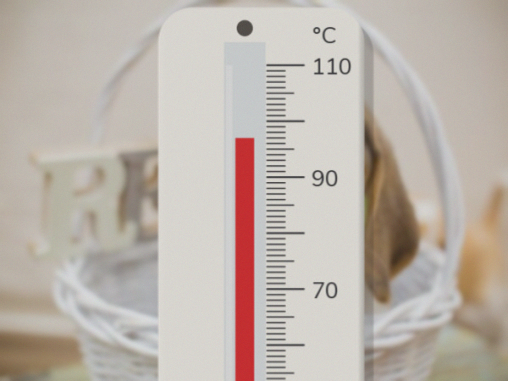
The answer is °C 97
